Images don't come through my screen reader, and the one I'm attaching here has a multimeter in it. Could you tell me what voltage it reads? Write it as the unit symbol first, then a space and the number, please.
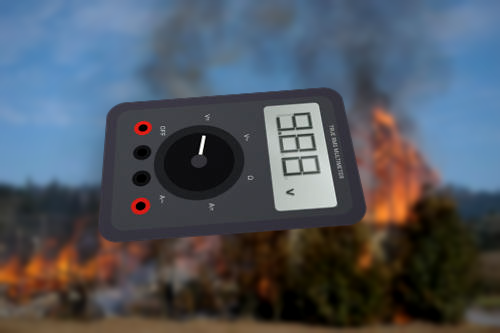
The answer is V 9.88
